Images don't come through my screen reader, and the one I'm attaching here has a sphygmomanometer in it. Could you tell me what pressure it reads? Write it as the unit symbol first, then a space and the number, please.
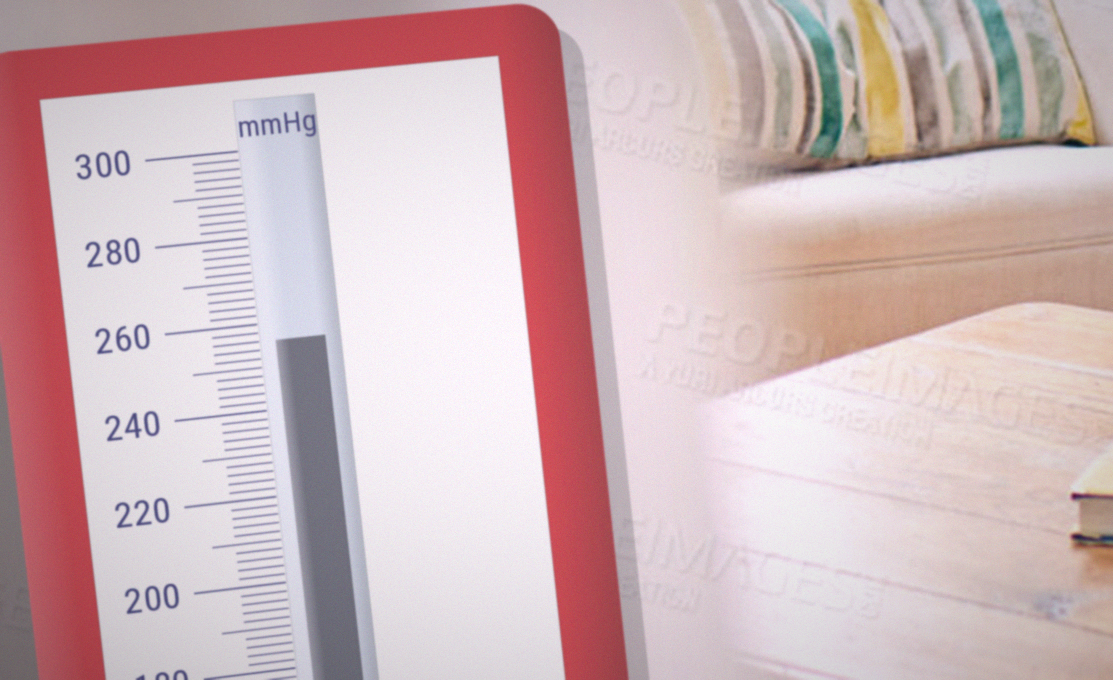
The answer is mmHg 256
